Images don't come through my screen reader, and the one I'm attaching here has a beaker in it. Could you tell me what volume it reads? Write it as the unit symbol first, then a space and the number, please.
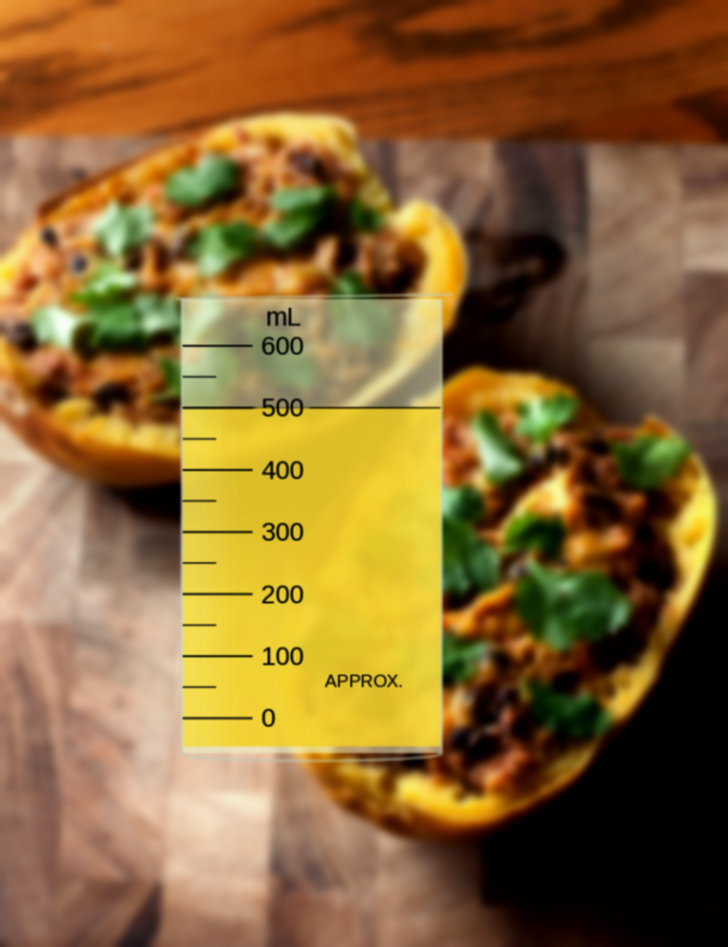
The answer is mL 500
